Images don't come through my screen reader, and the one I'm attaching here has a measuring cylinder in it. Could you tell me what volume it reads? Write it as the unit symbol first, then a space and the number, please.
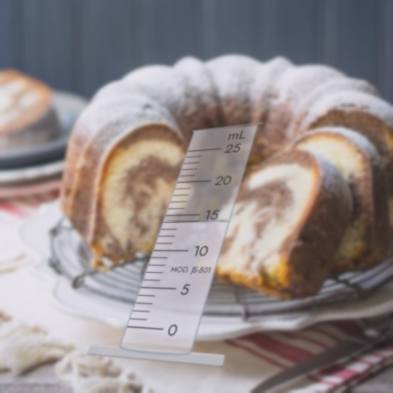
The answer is mL 14
